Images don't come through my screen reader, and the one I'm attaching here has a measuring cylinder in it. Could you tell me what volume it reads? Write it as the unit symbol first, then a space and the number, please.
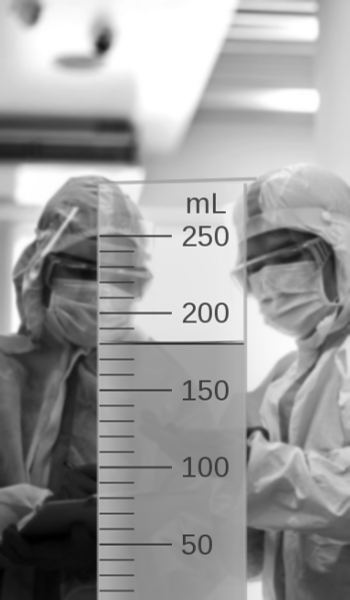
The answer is mL 180
